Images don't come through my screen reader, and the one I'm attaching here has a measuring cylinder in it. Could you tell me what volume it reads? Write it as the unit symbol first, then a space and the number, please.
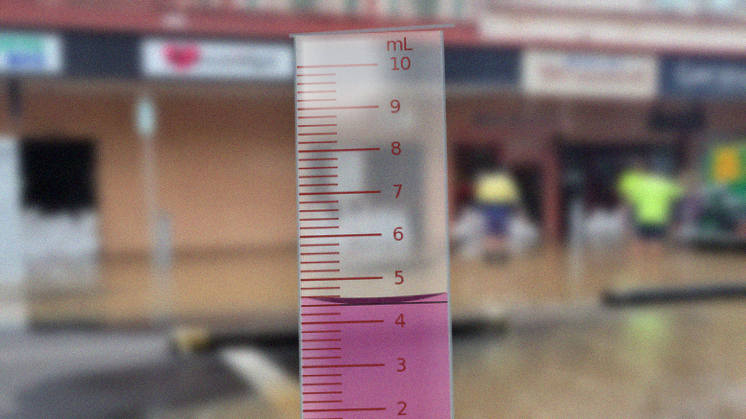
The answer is mL 4.4
